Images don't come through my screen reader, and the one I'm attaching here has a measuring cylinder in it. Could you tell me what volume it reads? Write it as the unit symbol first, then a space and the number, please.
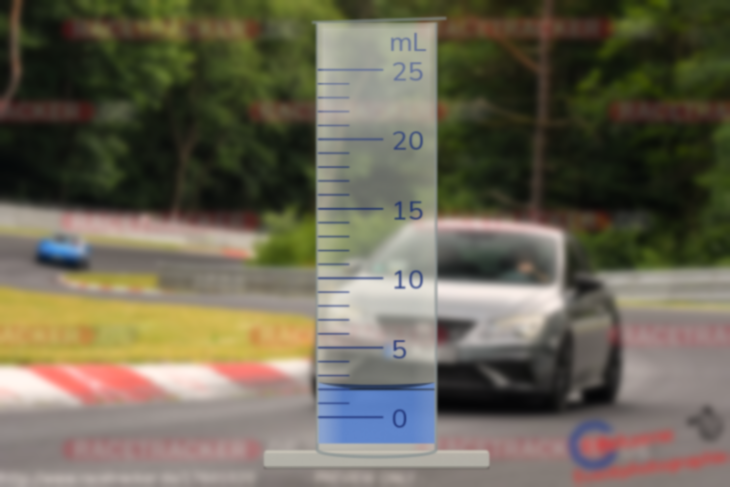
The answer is mL 2
